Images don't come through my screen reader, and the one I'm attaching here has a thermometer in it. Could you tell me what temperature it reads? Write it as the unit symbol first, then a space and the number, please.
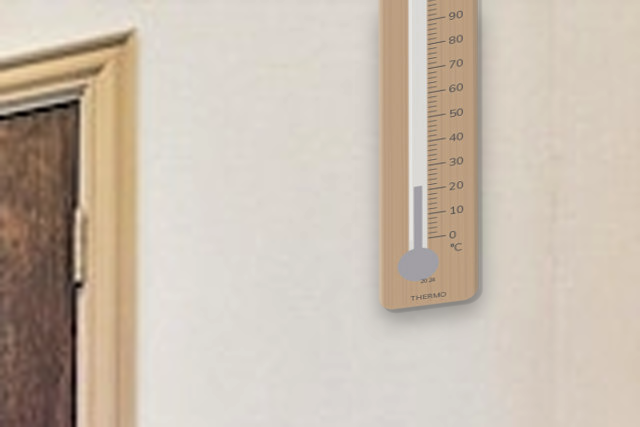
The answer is °C 22
